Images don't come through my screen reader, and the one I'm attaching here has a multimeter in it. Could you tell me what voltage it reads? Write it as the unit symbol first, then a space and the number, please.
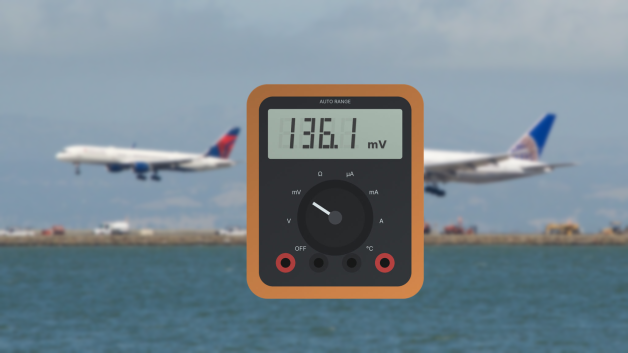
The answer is mV 136.1
